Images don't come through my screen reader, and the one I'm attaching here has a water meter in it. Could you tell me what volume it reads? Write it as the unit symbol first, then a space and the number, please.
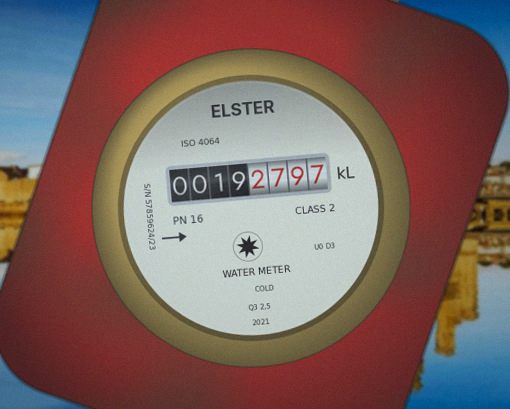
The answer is kL 19.2797
